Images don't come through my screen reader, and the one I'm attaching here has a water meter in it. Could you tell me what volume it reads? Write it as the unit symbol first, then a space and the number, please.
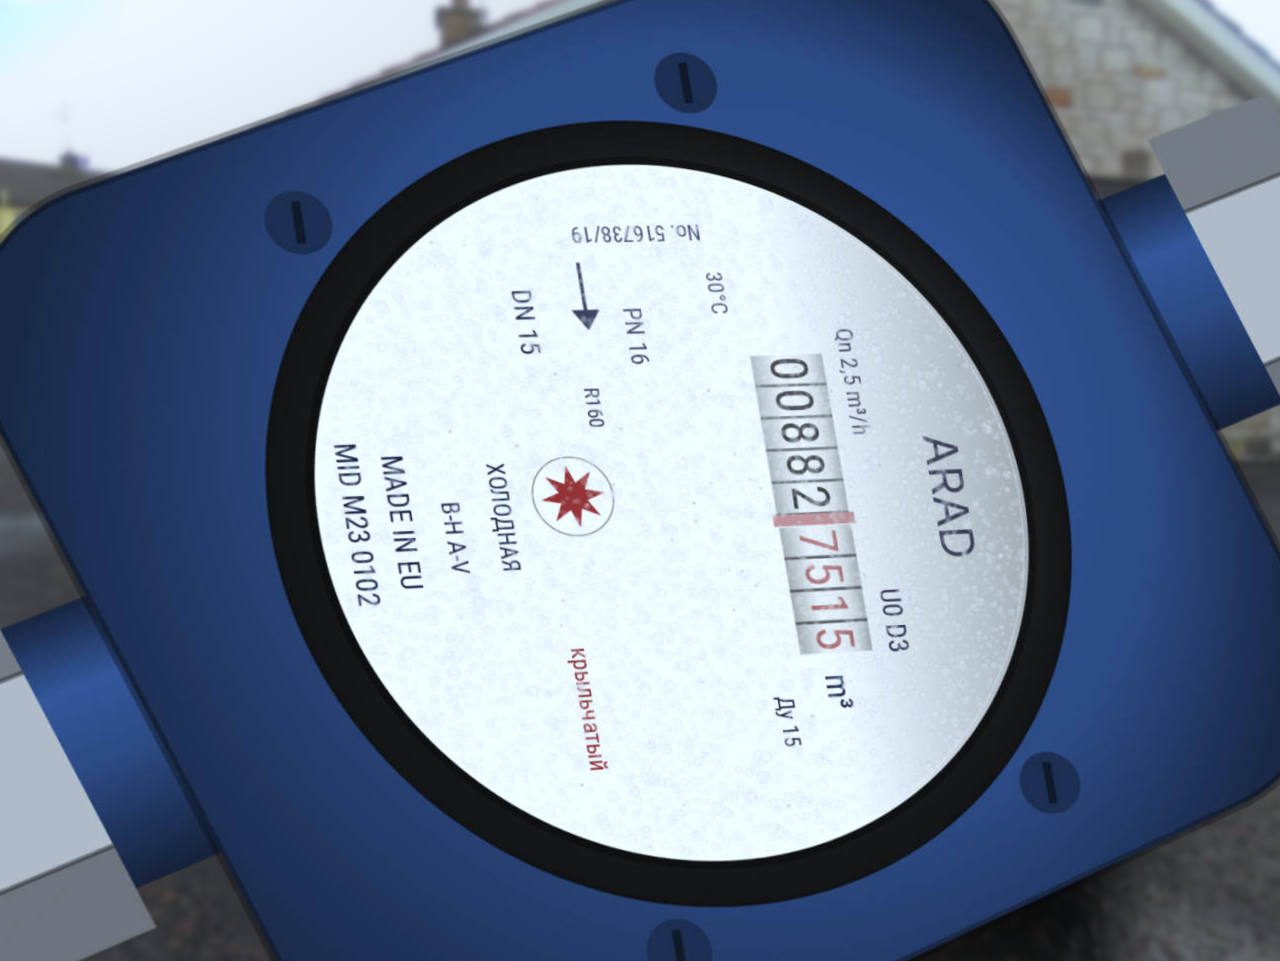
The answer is m³ 882.7515
